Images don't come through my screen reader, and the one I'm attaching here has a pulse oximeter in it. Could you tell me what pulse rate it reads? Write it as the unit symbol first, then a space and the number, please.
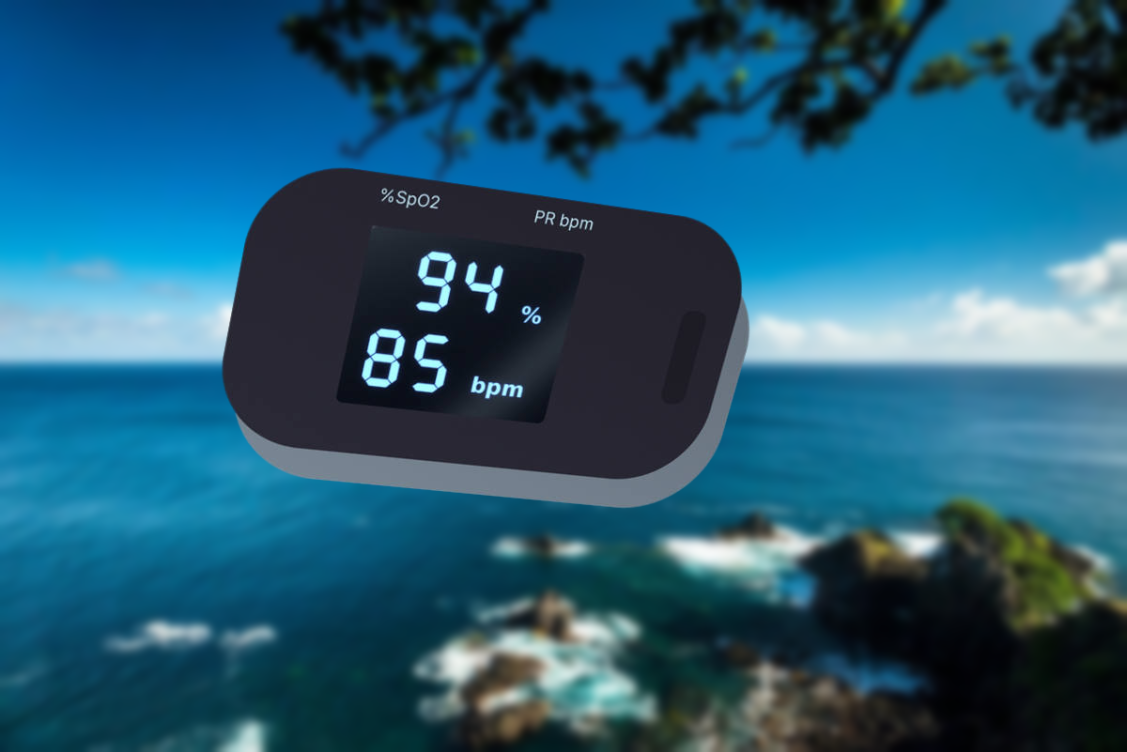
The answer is bpm 85
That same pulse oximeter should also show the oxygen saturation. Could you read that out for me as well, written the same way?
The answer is % 94
